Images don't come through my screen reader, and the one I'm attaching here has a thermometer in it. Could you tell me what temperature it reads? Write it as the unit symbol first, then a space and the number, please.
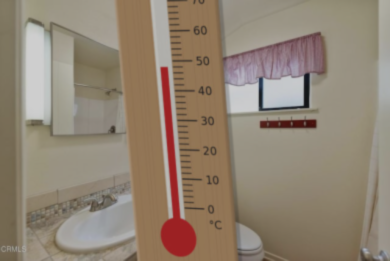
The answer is °C 48
